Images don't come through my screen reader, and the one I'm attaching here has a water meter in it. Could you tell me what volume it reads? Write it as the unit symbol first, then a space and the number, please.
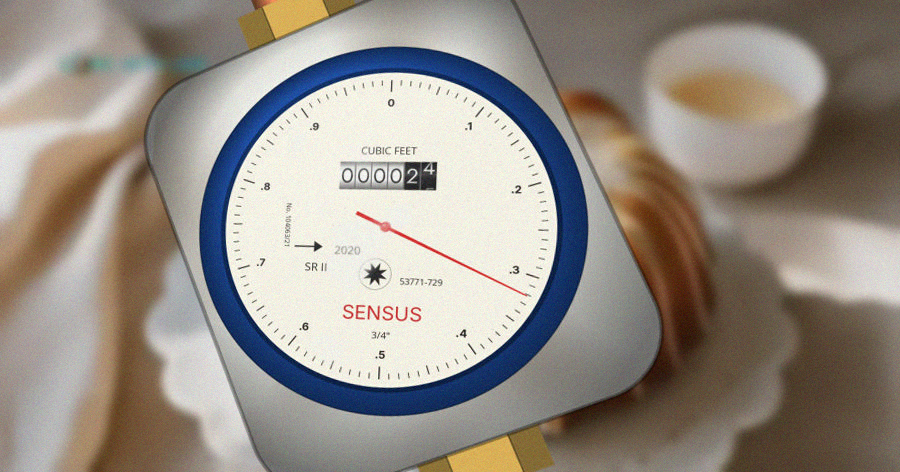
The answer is ft³ 24.32
